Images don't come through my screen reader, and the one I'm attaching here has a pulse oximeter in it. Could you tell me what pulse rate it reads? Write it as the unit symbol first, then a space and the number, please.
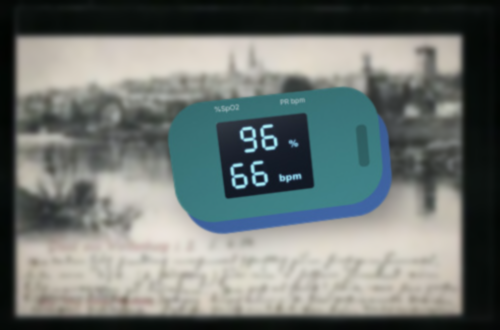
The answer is bpm 66
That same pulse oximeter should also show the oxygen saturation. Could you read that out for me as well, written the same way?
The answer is % 96
